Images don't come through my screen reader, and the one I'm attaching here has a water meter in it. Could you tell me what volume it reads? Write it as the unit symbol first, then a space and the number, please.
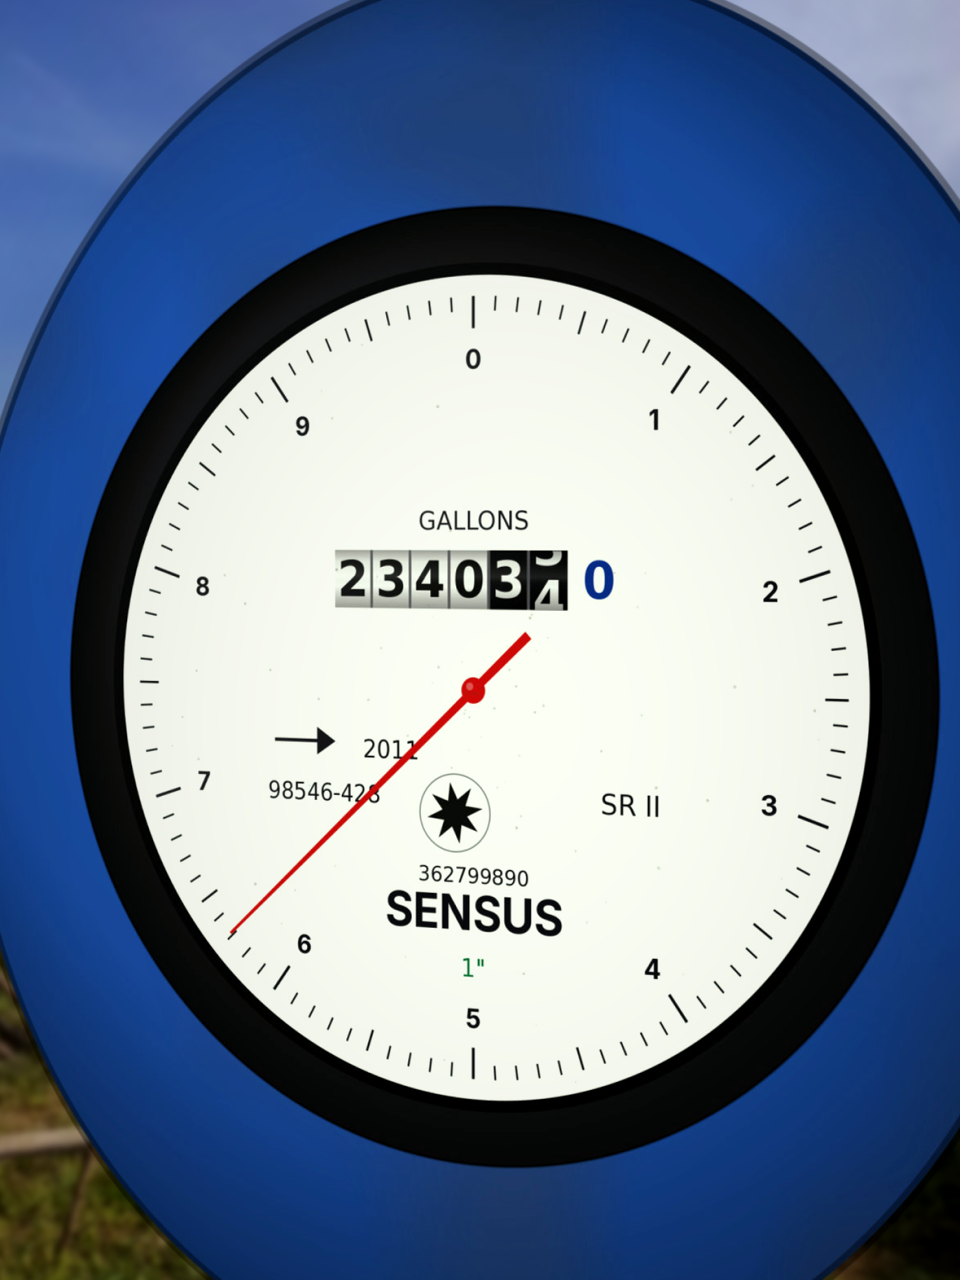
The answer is gal 2340336.3
